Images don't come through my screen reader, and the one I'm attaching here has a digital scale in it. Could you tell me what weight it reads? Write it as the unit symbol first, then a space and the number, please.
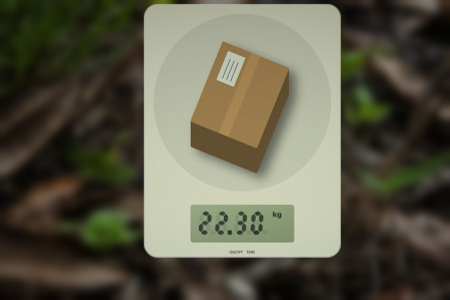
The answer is kg 22.30
